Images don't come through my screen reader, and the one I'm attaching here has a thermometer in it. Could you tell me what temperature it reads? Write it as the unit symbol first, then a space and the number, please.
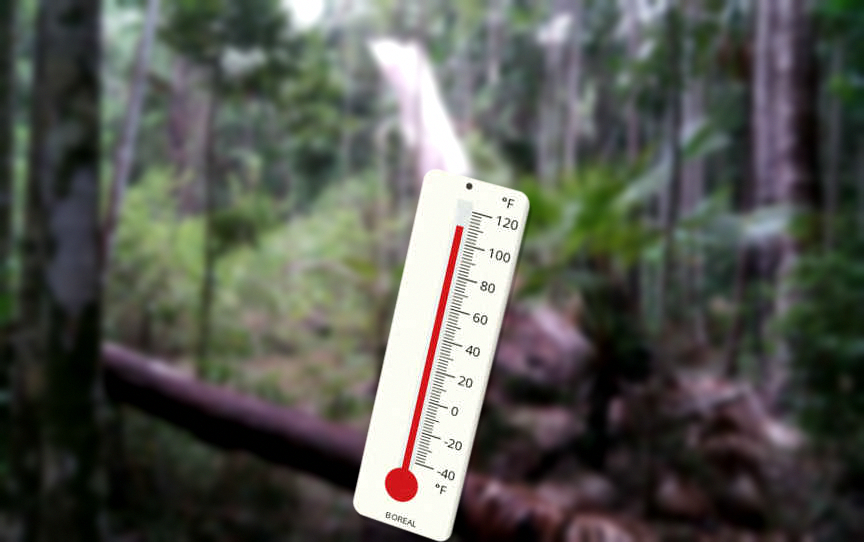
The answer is °F 110
